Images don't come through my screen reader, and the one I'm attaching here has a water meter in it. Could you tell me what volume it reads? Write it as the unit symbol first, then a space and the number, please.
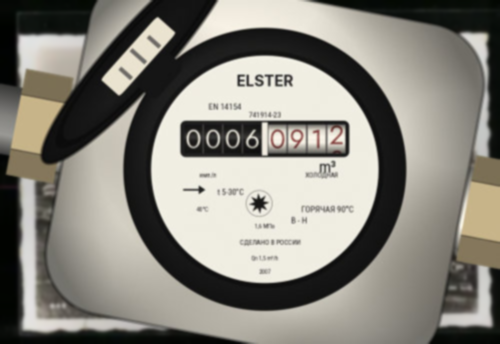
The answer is m³ 6.0912
